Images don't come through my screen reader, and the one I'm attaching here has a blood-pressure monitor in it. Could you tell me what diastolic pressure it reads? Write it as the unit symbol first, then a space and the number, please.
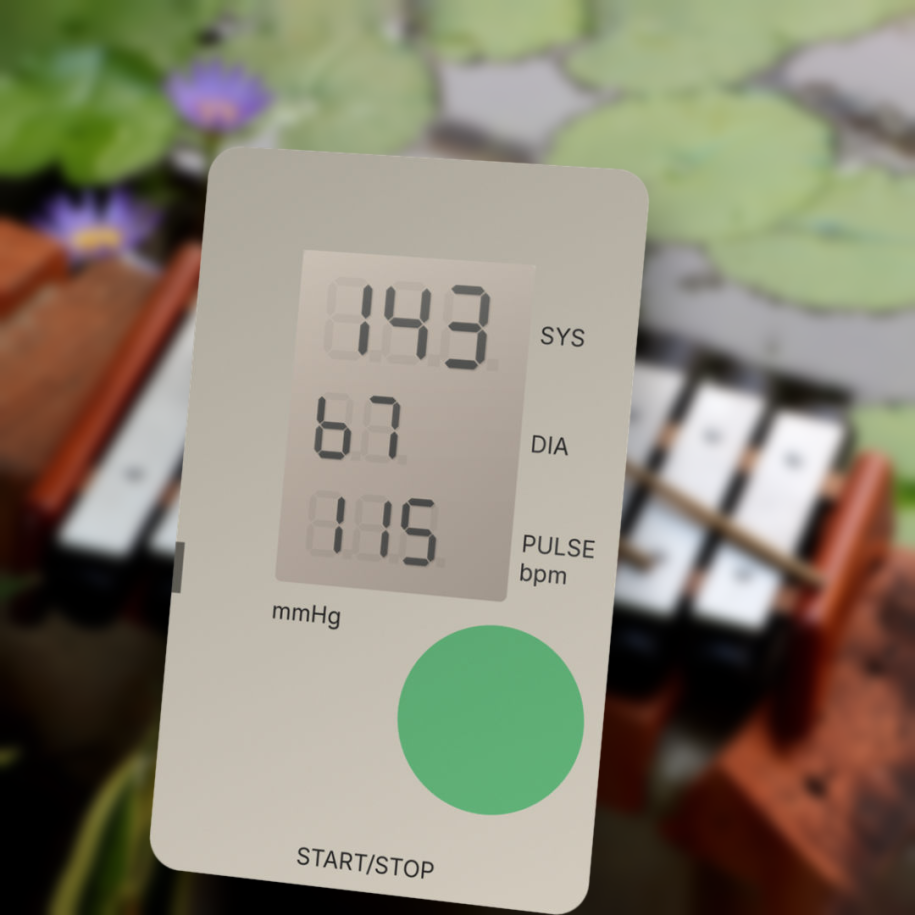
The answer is mmHg 67
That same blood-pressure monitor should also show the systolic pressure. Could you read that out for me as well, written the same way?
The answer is mmHg 143
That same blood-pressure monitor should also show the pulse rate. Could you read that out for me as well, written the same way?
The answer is bpm 115
